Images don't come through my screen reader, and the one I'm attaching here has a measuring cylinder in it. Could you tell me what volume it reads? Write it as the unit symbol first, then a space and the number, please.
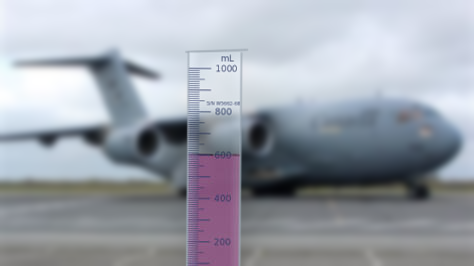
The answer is mL 600
